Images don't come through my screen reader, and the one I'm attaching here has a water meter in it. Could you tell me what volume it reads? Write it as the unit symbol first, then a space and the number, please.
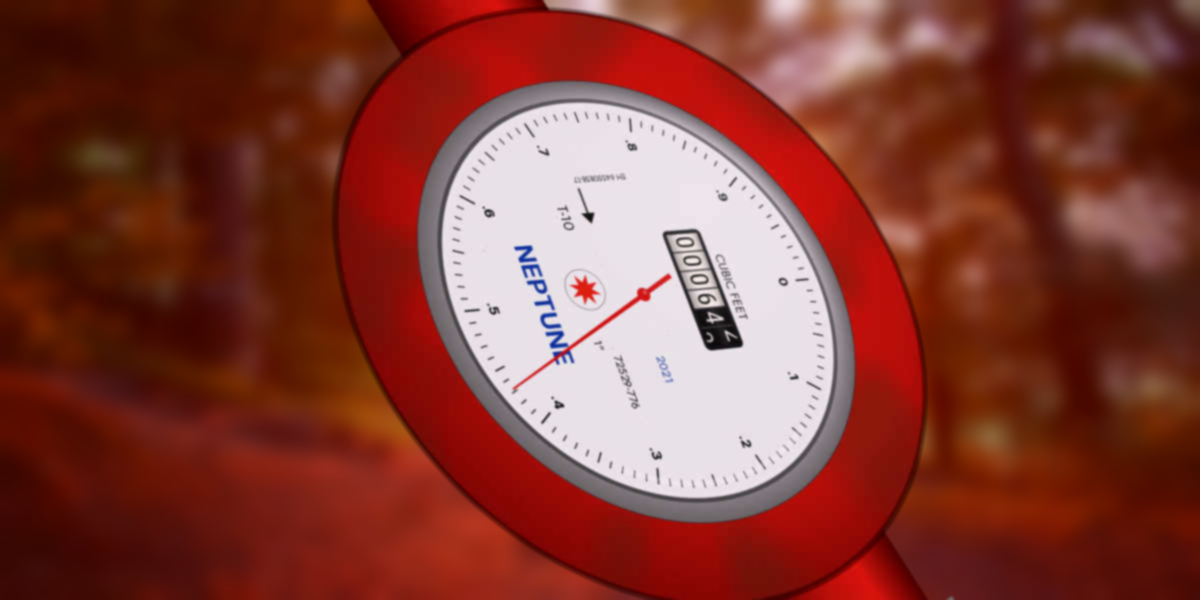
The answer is ft³ 642.43
